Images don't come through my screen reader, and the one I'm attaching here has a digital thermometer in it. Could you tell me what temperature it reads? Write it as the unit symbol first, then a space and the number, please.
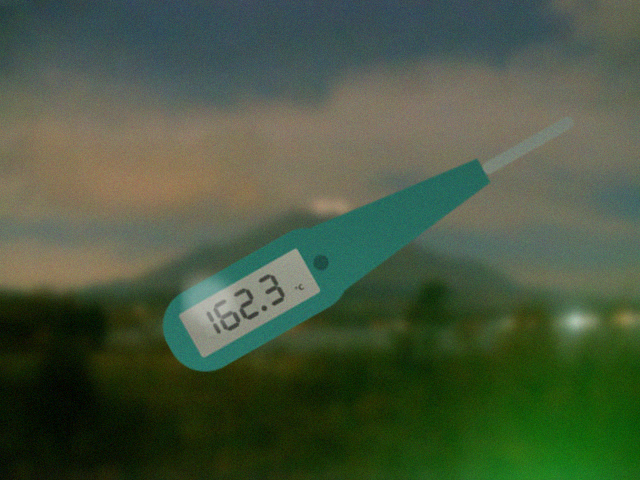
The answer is °C 162.3
